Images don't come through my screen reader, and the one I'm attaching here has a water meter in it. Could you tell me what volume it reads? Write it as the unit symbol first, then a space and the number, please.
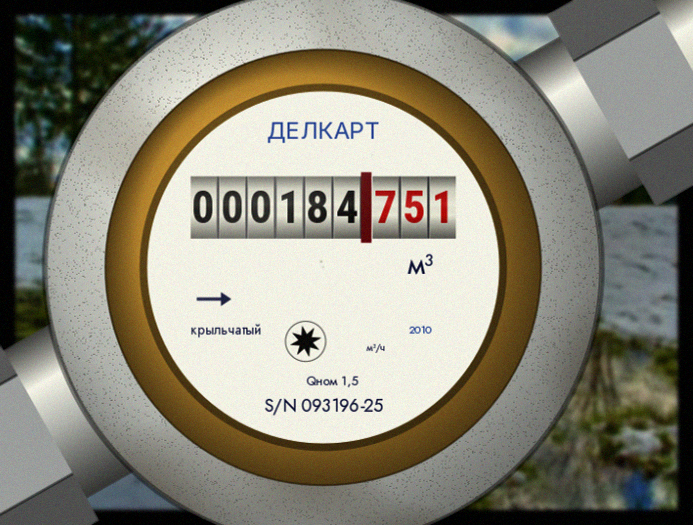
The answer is m³ 184.751
